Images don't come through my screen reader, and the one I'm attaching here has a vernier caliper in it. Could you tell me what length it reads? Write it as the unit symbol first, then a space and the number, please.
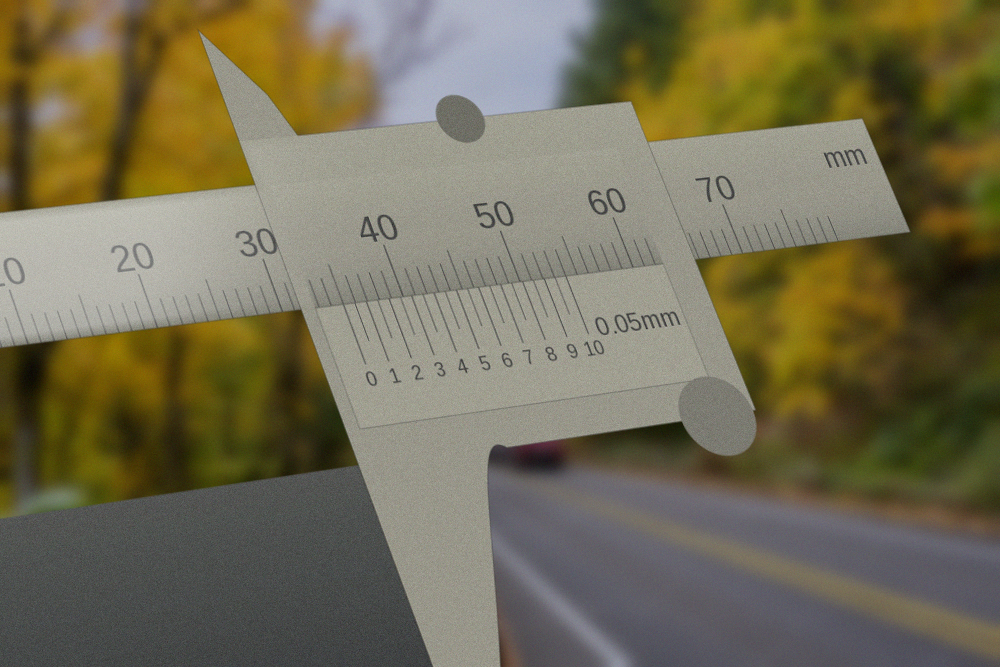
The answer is mm 35.0
